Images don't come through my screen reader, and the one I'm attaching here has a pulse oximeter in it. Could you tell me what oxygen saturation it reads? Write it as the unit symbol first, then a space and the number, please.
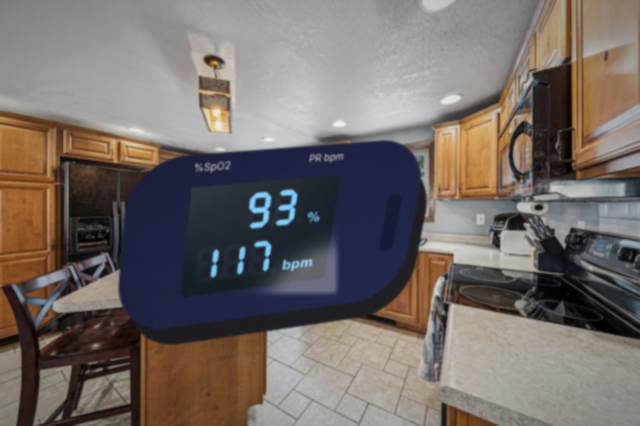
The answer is % 93
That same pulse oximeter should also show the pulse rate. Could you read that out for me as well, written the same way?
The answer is bpm 117
